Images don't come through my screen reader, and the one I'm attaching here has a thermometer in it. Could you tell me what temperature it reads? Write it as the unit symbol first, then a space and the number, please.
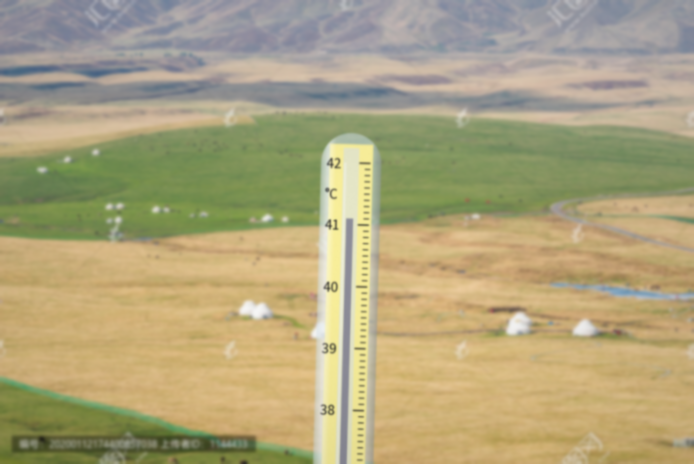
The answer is °C 41.1
